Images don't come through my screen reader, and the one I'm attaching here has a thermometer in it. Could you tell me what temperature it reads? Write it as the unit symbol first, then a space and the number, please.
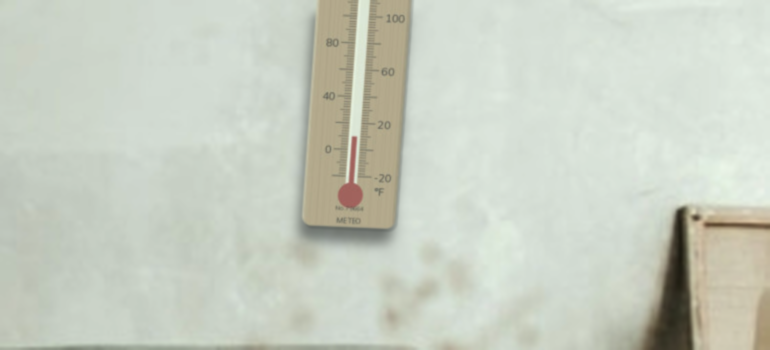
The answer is °F 10
